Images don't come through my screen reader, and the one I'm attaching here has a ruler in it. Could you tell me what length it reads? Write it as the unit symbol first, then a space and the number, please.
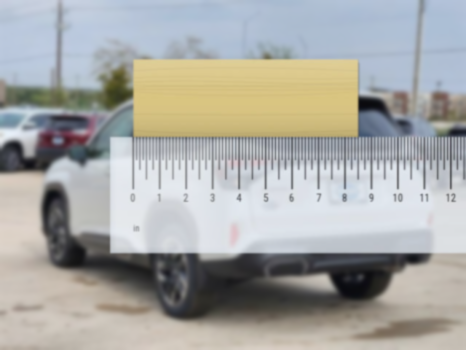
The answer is in 8.5
